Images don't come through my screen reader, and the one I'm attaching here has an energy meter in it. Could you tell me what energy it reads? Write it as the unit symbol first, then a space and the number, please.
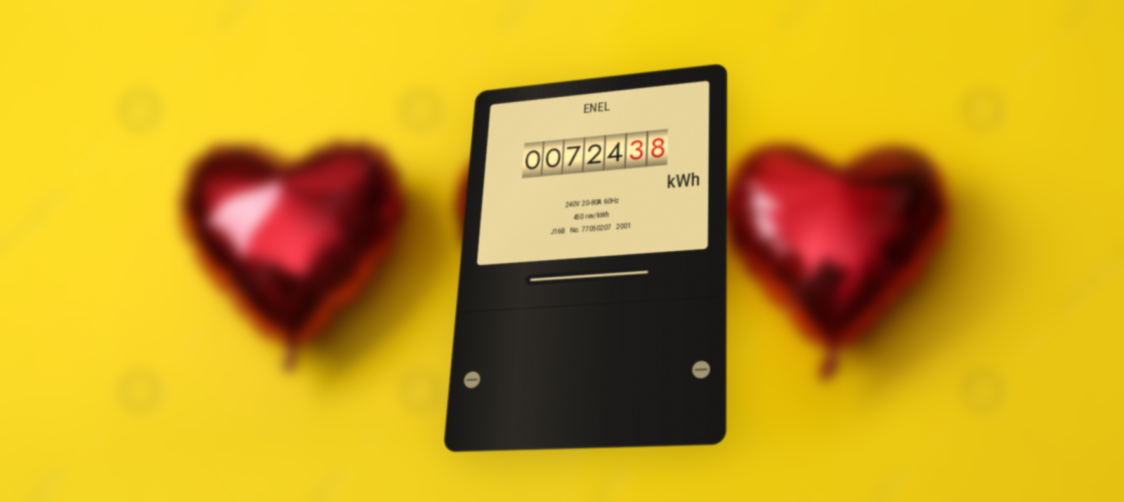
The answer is kWh 724.38
